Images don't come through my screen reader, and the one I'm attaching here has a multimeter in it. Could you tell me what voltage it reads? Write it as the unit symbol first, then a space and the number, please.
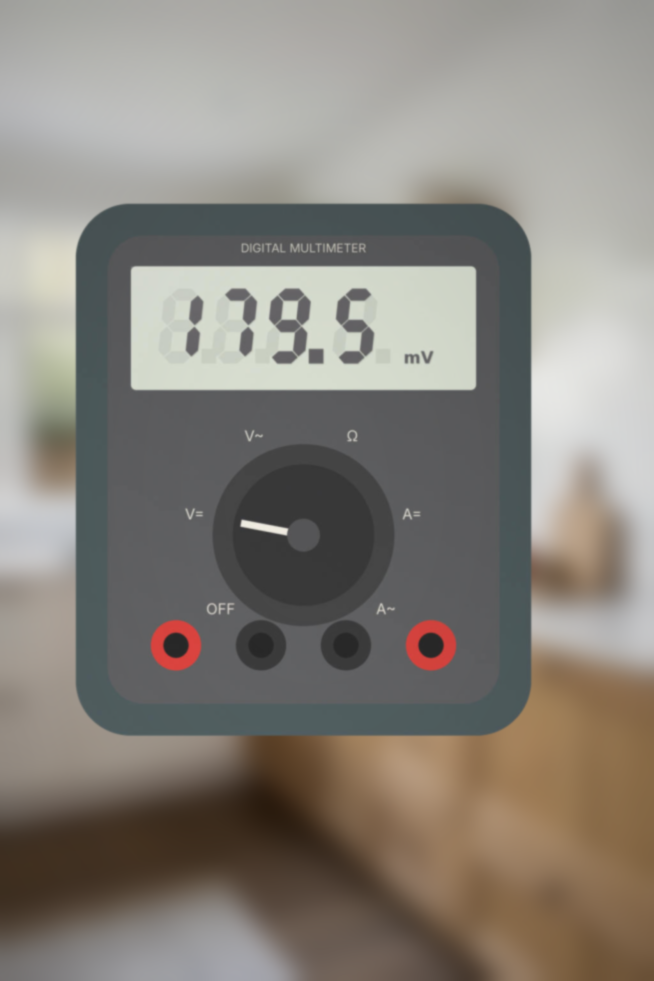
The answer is mV 179.5
